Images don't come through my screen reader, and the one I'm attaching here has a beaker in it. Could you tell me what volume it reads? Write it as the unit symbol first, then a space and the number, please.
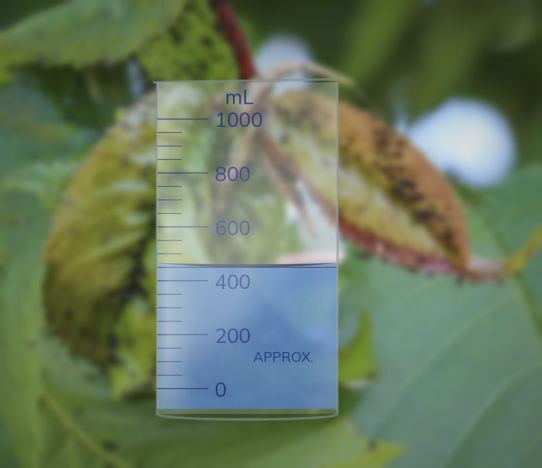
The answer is mL 450
